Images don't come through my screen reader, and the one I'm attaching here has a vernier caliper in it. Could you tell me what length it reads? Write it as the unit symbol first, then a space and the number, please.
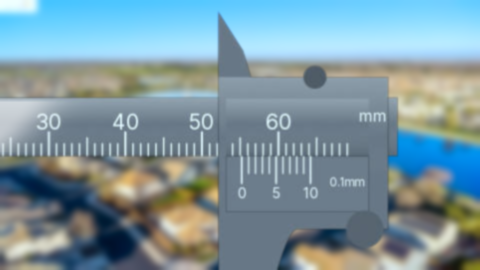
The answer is mm 55.2
